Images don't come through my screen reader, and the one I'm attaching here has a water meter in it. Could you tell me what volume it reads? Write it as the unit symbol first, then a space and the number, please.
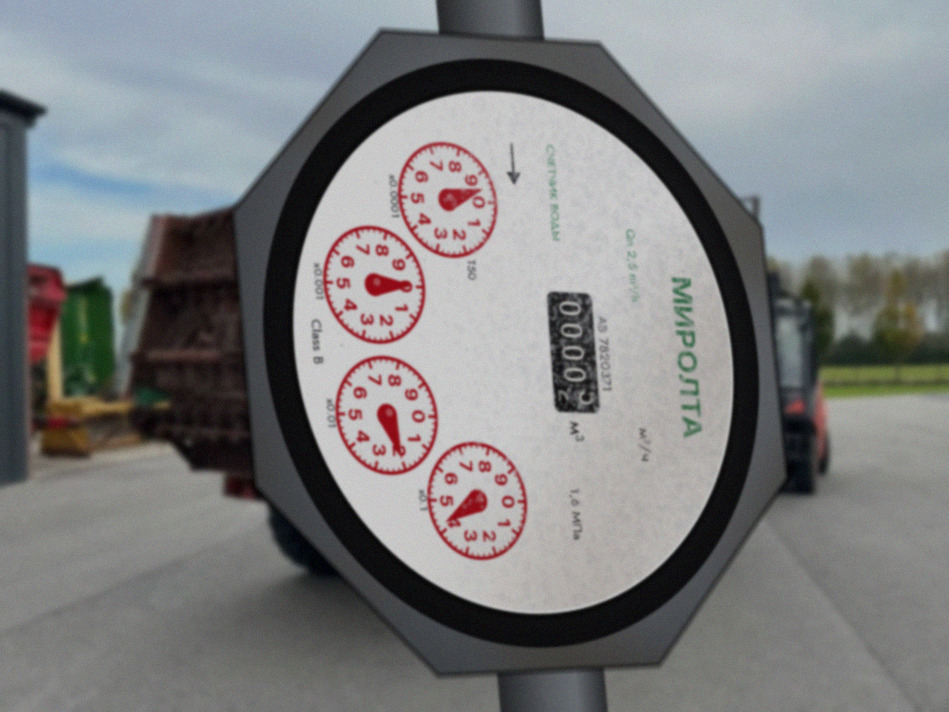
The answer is m³ 5.4199
